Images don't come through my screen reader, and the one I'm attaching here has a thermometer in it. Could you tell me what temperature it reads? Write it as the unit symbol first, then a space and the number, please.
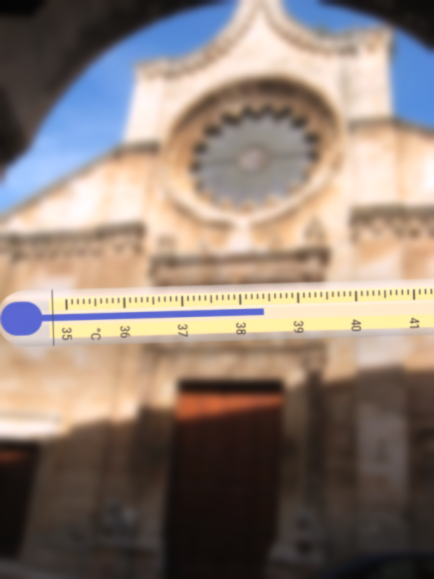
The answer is °C 38.4
